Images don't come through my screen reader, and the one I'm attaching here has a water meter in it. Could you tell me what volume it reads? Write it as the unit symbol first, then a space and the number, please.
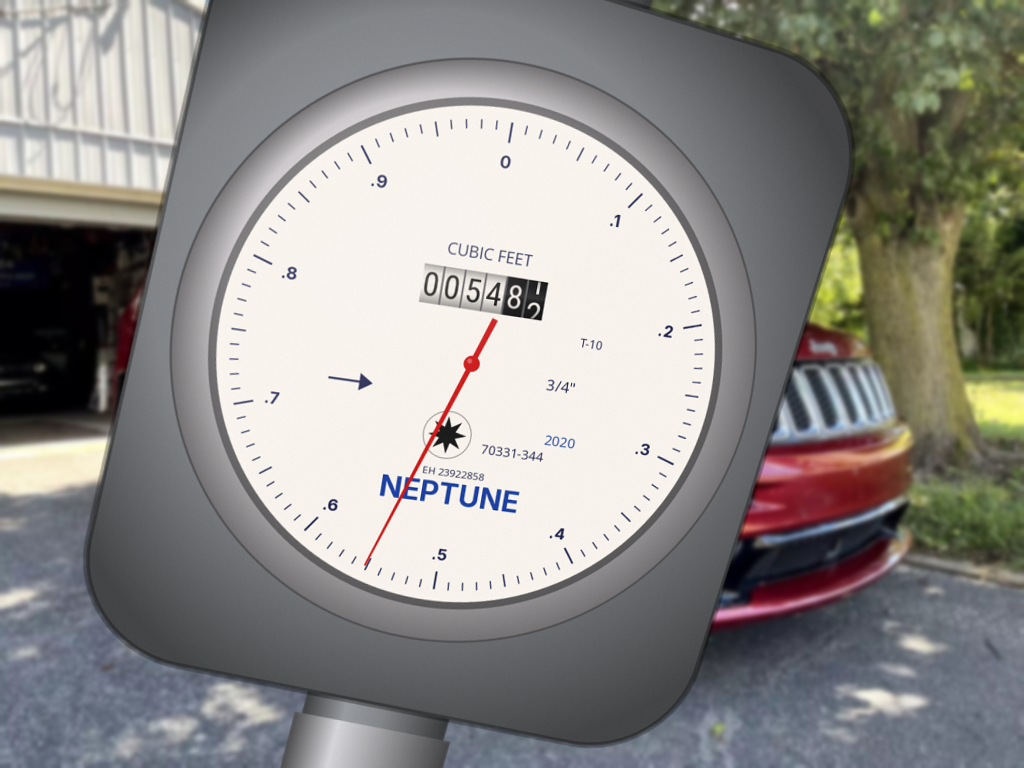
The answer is ft³ 5481.55
